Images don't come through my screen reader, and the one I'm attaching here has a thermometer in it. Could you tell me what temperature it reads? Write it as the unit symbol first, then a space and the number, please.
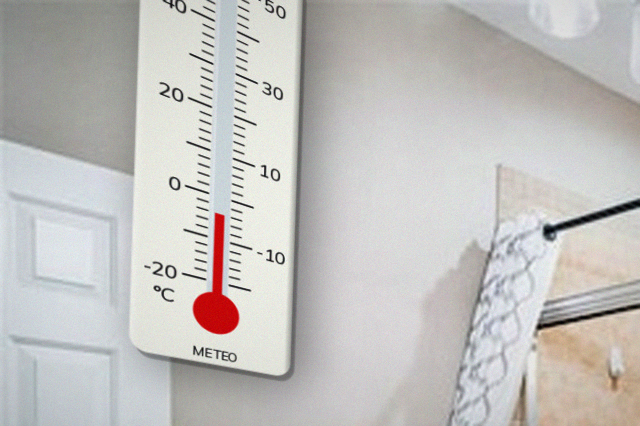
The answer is °C -4
